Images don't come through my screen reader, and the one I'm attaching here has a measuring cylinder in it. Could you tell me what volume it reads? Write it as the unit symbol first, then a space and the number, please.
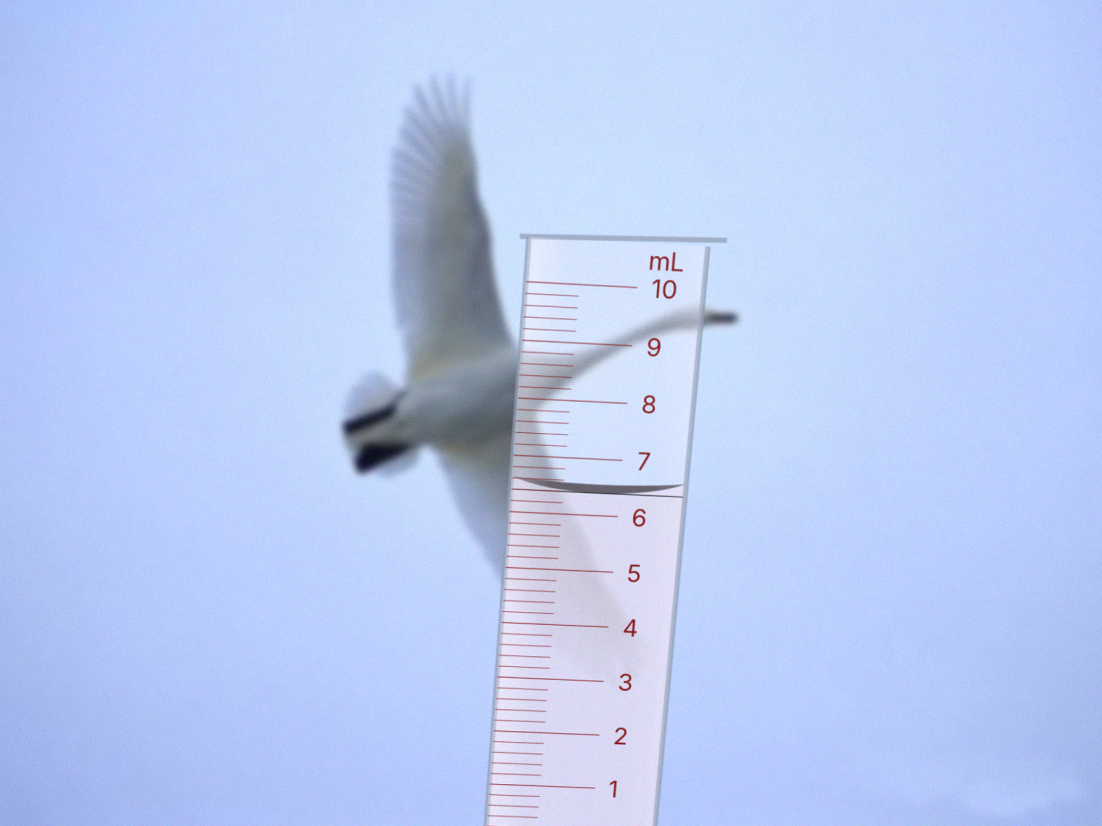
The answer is mL 6.4
